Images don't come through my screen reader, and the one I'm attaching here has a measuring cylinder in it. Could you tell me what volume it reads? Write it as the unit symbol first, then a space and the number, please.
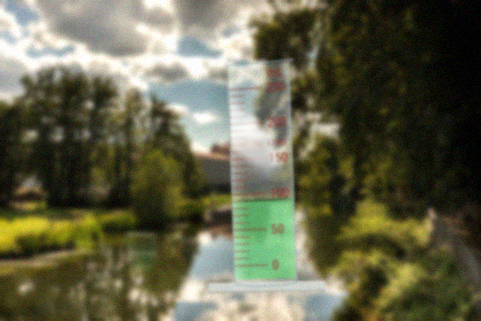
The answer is mL 90
